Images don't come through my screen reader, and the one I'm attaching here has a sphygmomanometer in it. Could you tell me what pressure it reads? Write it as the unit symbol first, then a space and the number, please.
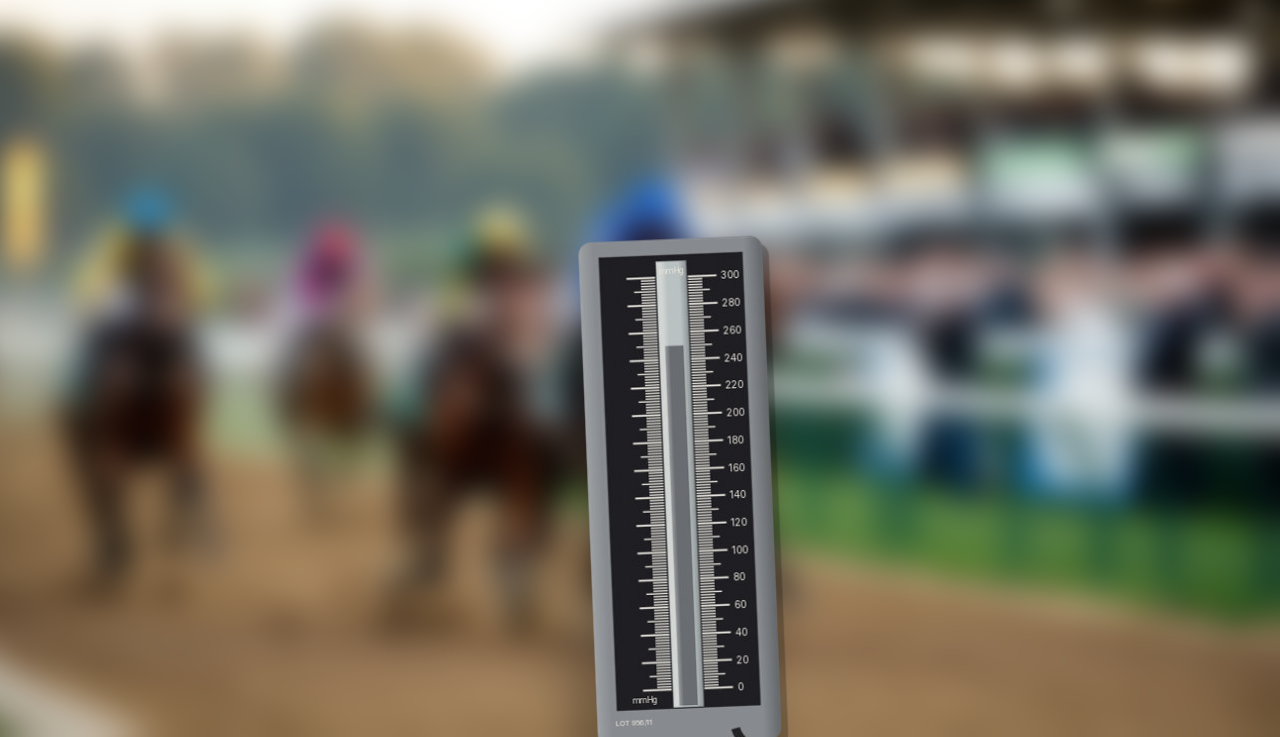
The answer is mmHg 250
